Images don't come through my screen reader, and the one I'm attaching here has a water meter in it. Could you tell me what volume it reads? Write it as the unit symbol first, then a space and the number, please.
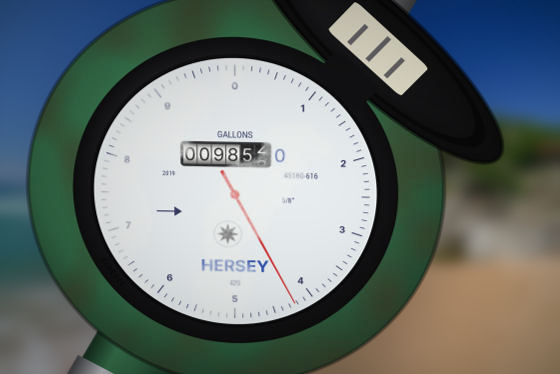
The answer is gal 98524.2
